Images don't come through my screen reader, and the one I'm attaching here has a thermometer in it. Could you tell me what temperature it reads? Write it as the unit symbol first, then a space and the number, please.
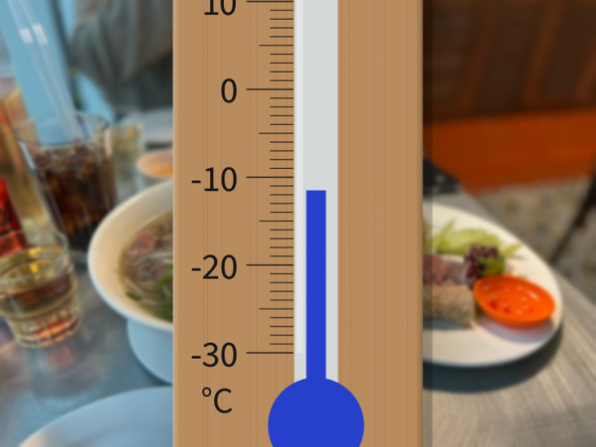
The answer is °C -11.5
